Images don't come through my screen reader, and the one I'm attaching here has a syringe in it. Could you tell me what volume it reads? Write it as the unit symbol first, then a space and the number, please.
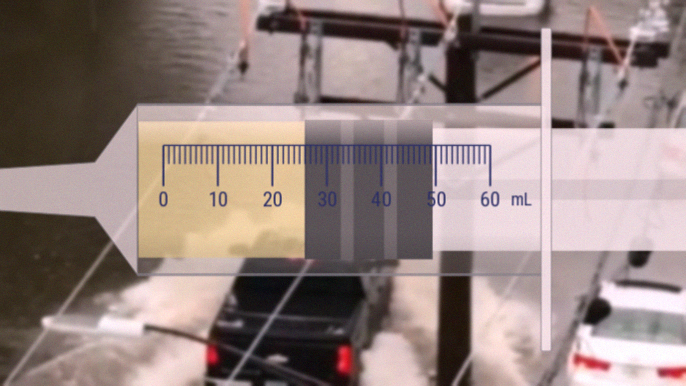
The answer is mL 26
